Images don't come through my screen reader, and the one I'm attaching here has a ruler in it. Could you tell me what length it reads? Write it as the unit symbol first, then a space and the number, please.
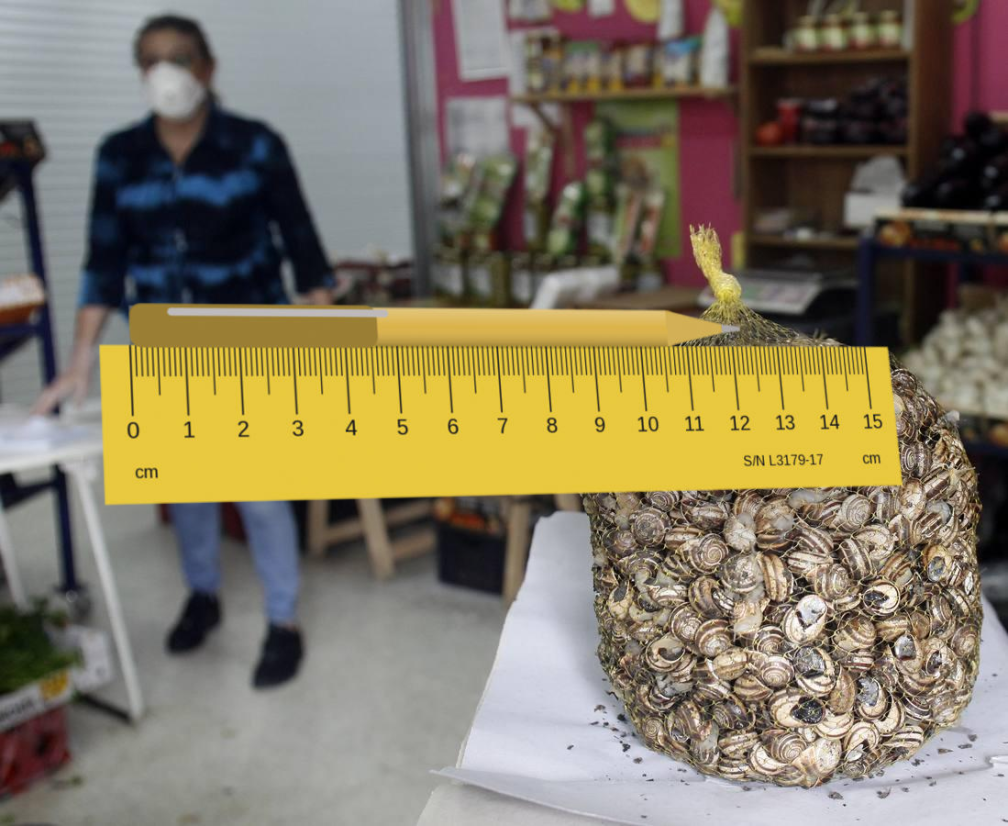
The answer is cm 12.2
